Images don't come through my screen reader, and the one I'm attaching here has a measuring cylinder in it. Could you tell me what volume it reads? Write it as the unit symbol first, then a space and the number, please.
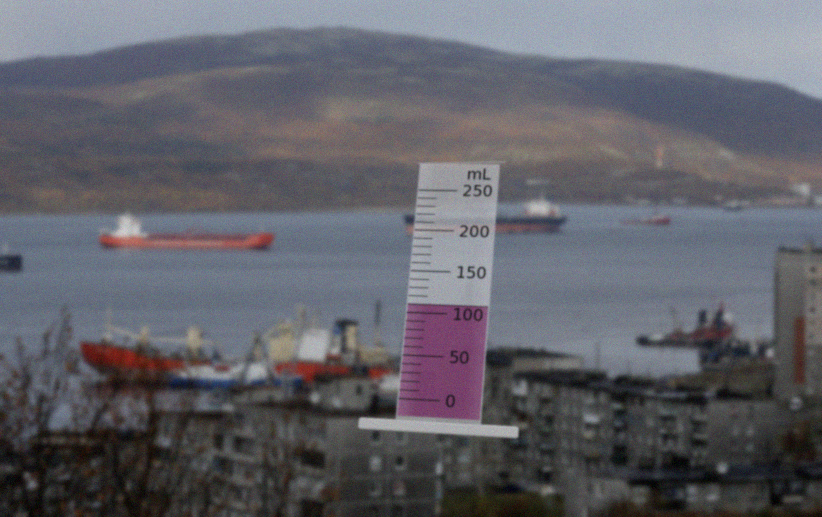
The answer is mL 110
